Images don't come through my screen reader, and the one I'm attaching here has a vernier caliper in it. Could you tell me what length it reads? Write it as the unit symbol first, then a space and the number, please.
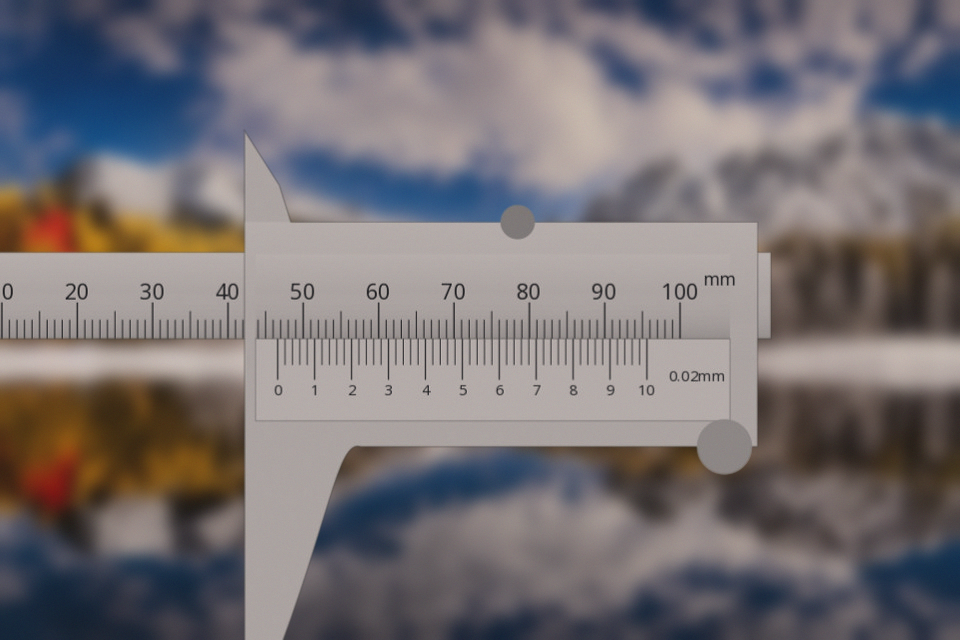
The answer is mm 46.6
